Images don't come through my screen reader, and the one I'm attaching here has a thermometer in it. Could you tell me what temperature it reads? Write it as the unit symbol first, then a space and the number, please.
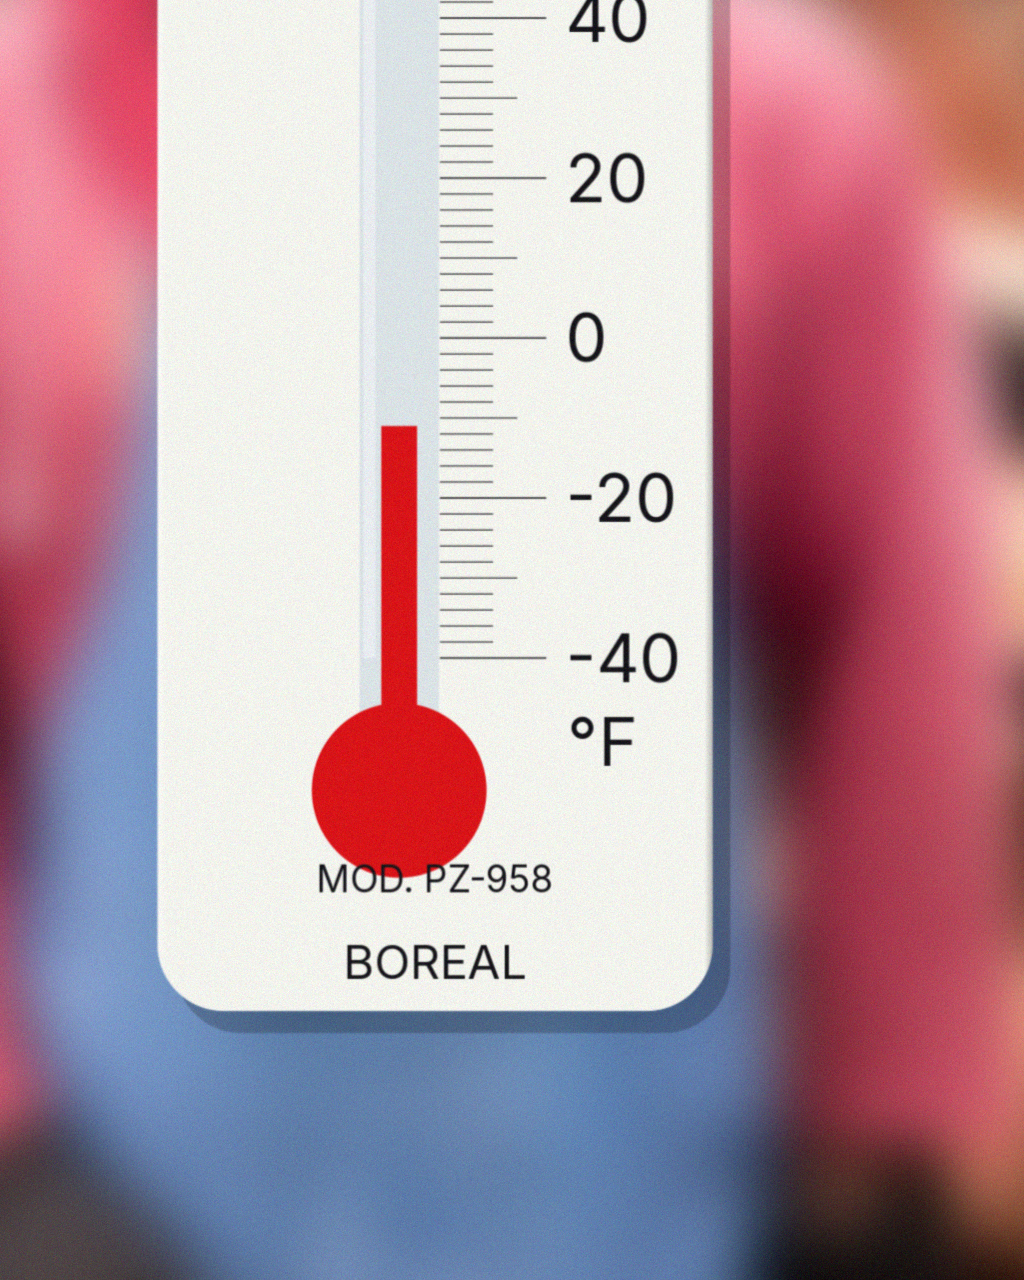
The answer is °F -11
